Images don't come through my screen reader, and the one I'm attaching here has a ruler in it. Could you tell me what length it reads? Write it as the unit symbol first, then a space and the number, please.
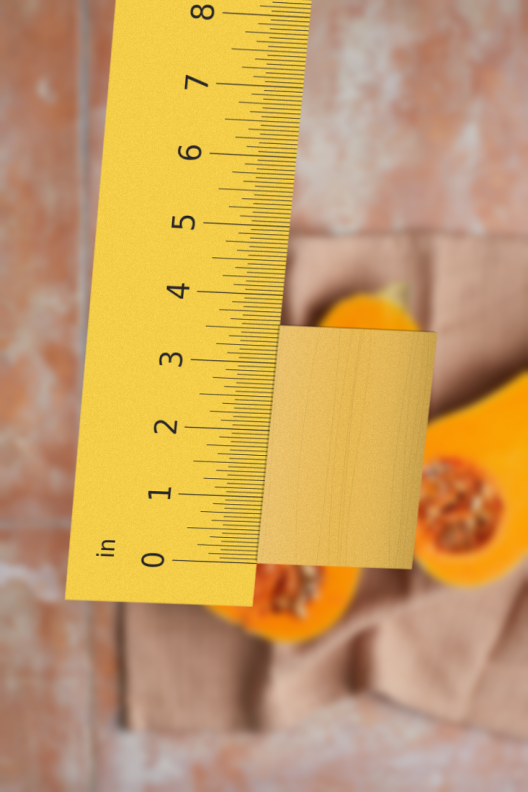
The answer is in 3.5625
